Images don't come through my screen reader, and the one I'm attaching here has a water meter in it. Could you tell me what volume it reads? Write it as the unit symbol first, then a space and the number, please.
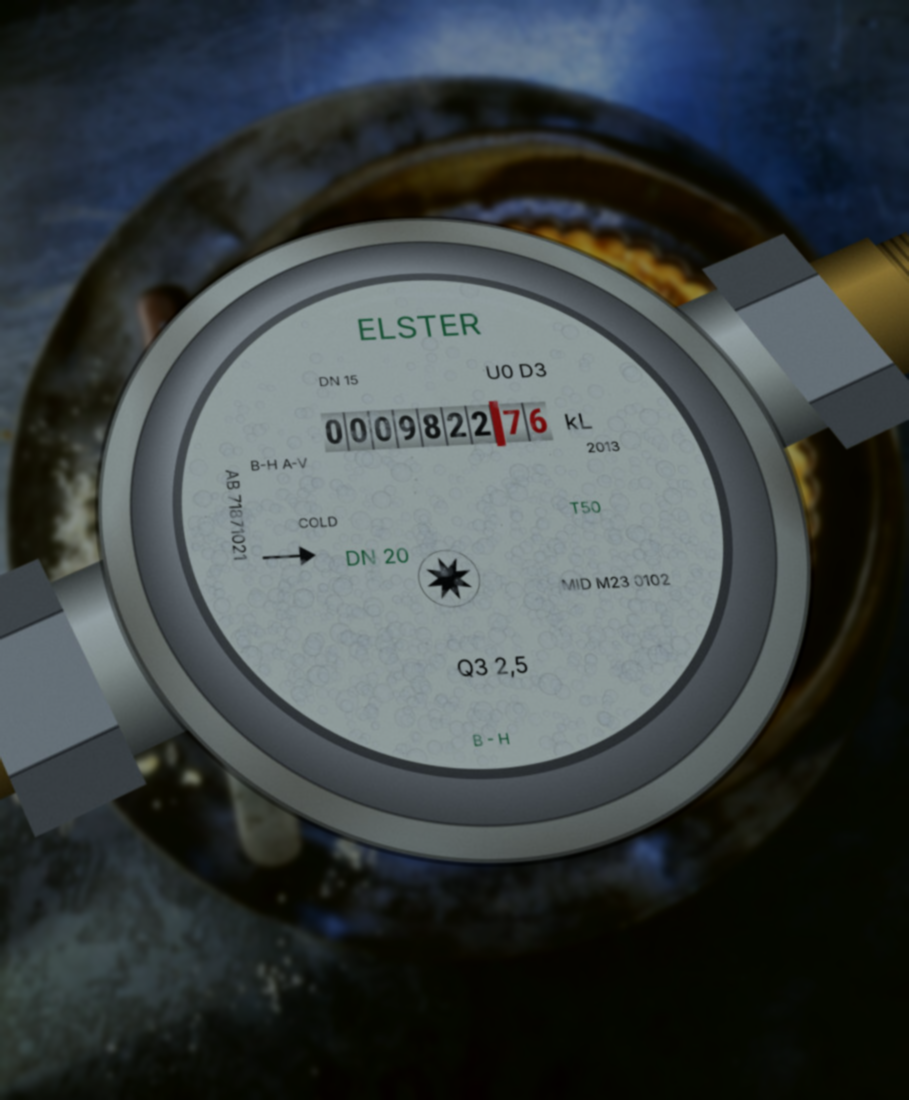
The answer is kL 9822.76
